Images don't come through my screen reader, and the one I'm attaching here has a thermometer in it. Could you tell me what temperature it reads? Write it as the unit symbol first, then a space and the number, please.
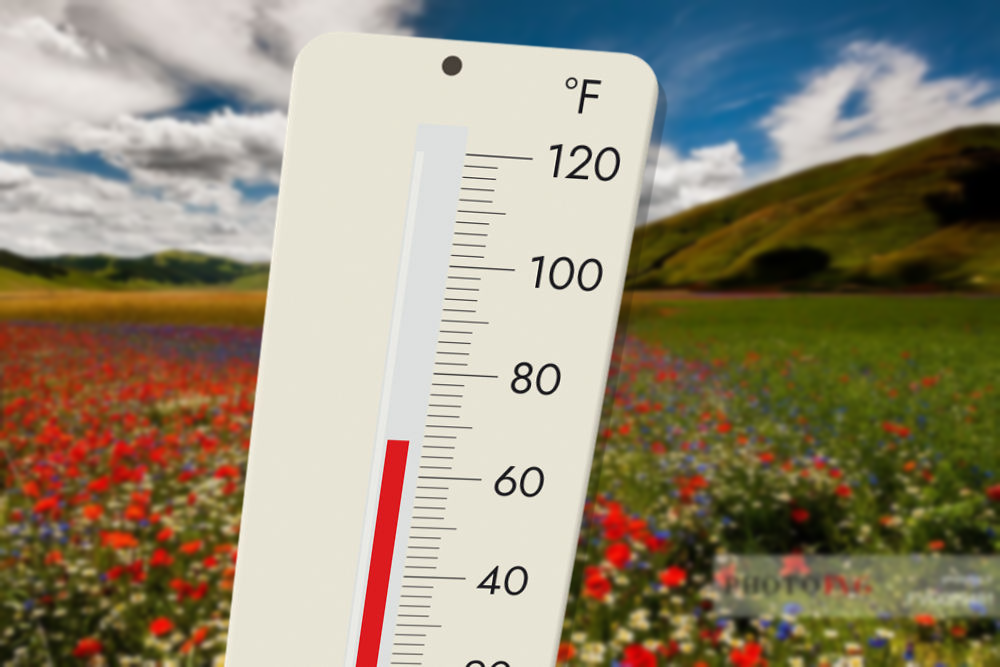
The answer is °F 67
